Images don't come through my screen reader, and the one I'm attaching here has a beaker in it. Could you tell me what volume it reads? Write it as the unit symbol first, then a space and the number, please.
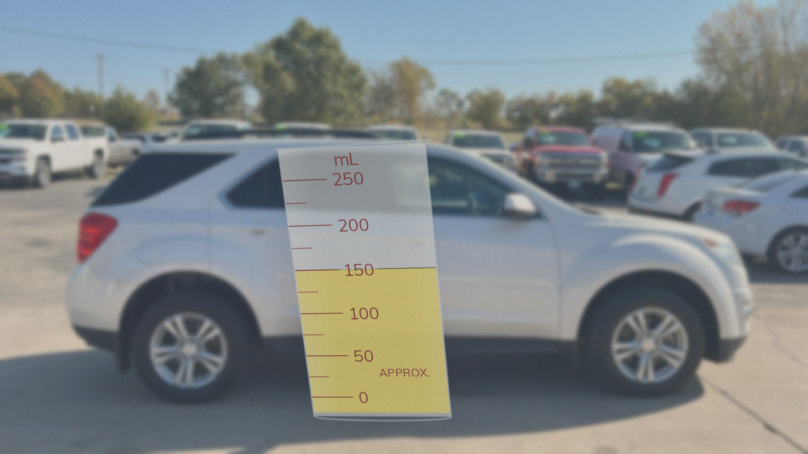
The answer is mL 150
